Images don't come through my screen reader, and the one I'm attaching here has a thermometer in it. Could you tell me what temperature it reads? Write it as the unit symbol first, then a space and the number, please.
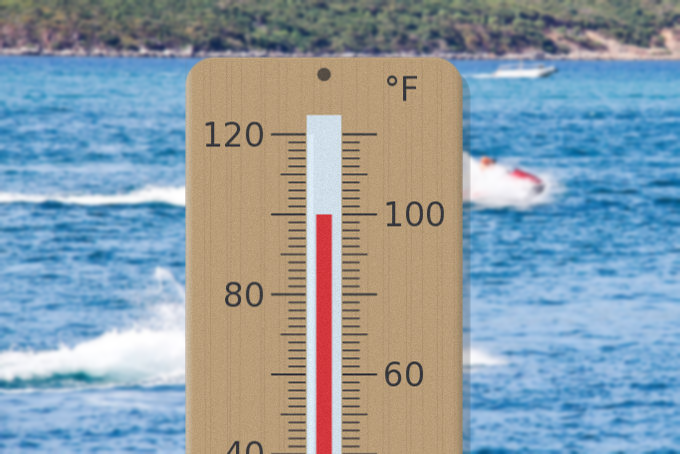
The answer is °F 100
